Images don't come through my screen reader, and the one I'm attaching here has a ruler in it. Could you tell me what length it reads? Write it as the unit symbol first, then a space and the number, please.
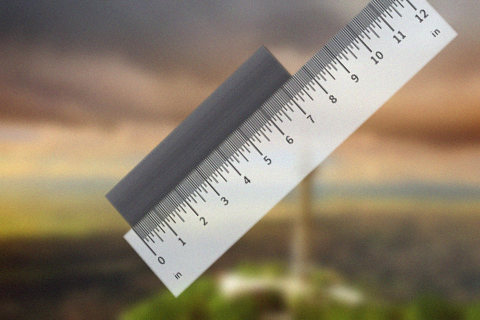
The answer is in 7.5
